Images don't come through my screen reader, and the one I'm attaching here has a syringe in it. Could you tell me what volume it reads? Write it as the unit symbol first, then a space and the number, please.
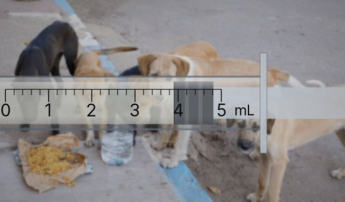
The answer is mL 3.9
